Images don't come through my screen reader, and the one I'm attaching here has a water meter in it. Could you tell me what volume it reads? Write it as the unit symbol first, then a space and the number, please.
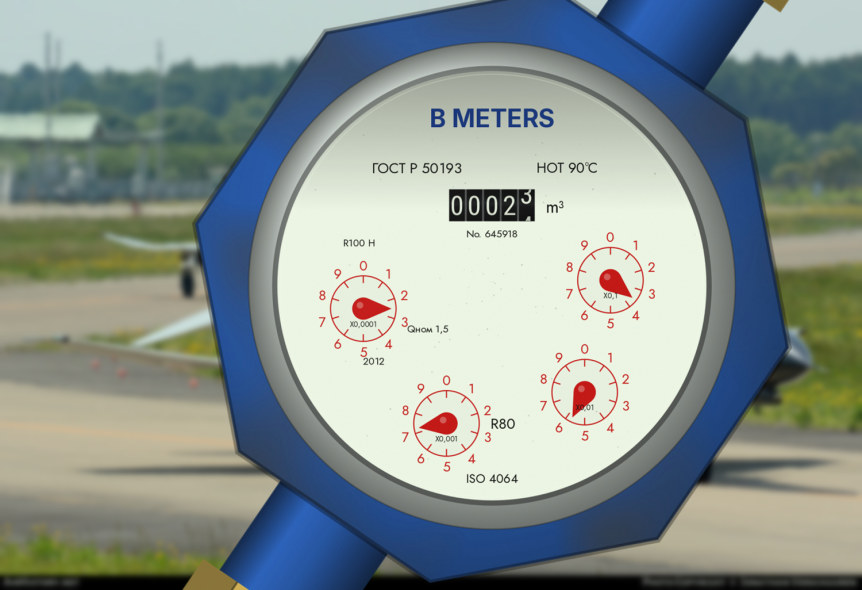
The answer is m³ 23.3572
